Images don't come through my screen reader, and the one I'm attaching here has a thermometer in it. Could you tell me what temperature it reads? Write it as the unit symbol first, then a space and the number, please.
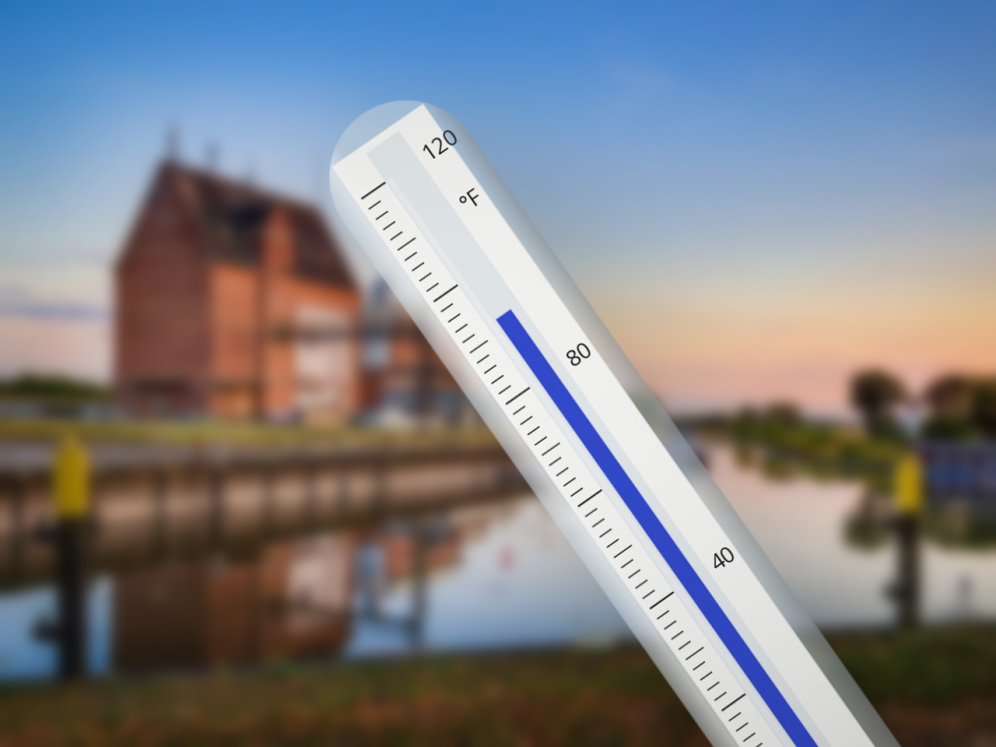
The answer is °F 92
